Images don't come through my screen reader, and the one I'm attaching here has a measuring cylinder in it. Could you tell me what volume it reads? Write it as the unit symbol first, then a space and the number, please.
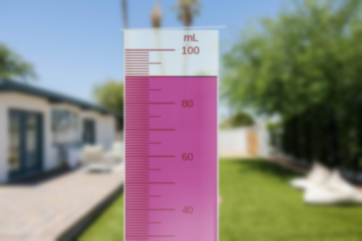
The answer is mL 90
